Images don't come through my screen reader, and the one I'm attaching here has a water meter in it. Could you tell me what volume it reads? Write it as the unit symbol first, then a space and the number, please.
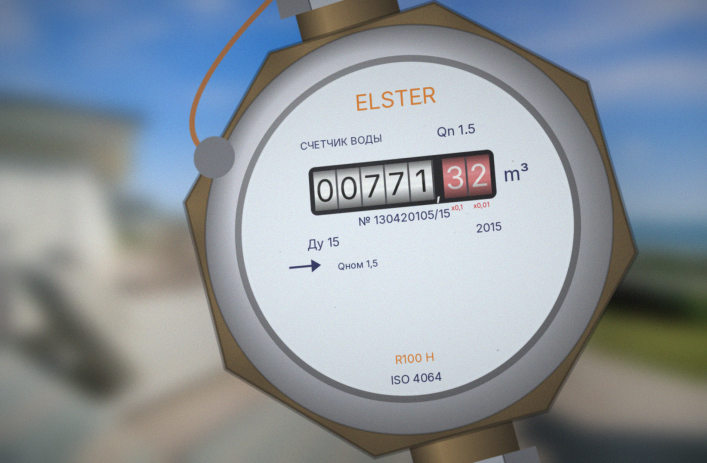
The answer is m³ 771.32
